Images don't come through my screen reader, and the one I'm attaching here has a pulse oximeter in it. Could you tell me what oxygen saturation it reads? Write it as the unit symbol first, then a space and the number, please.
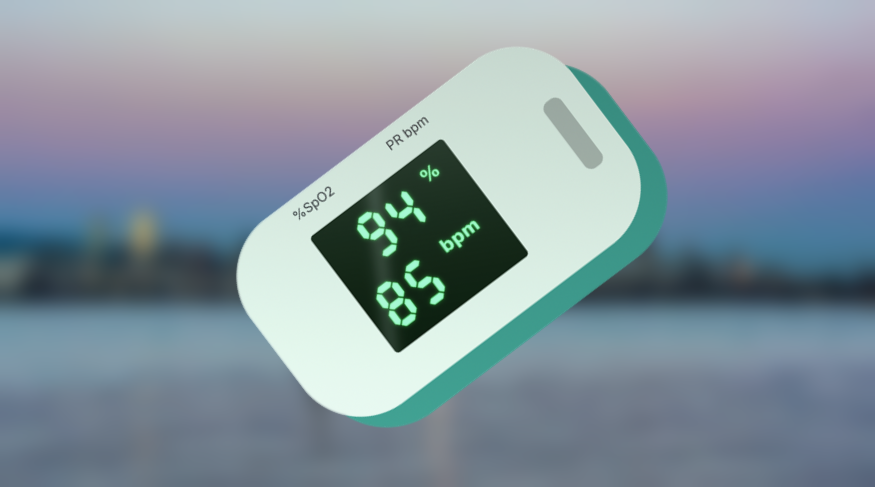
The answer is % 94
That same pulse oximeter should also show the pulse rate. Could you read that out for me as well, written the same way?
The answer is bpm 85
